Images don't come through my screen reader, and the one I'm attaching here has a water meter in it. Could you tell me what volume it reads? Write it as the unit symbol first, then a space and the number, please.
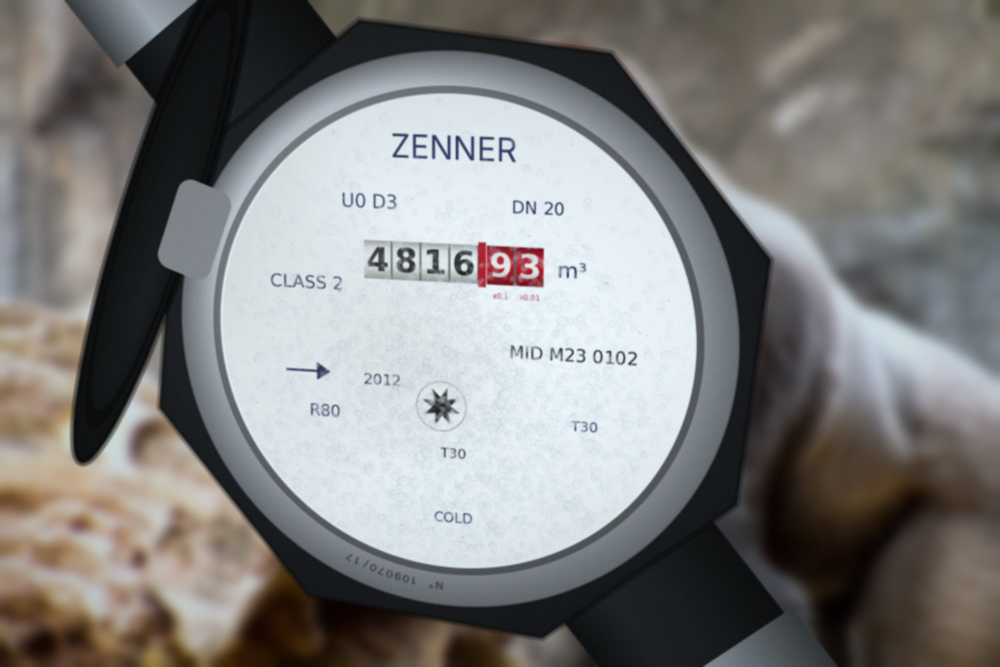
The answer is m³ 4816.93
